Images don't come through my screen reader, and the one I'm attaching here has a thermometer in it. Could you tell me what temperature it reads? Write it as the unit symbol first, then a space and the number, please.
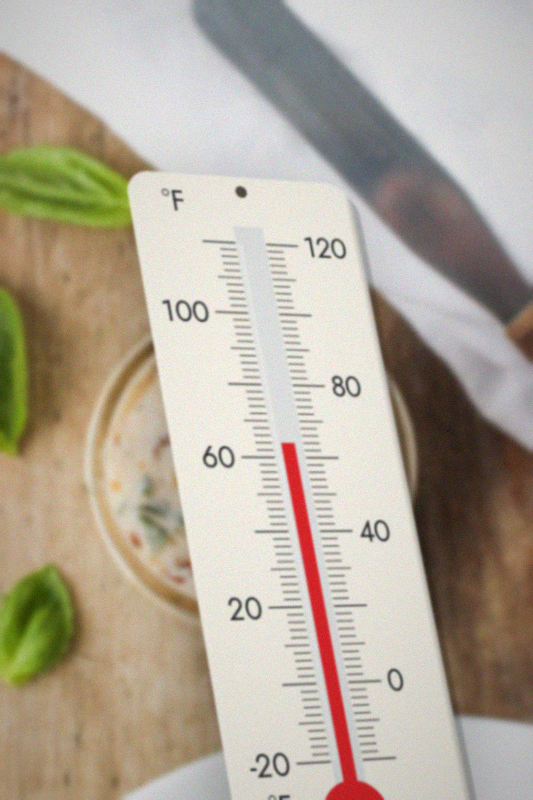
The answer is °F 64
